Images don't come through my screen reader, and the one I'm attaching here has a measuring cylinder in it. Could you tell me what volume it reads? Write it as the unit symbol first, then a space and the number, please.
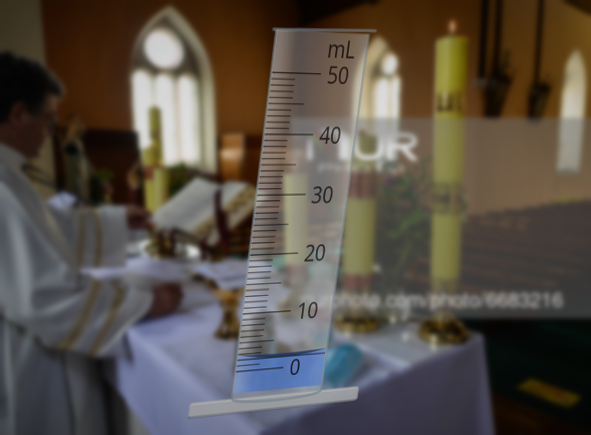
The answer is mL 2
